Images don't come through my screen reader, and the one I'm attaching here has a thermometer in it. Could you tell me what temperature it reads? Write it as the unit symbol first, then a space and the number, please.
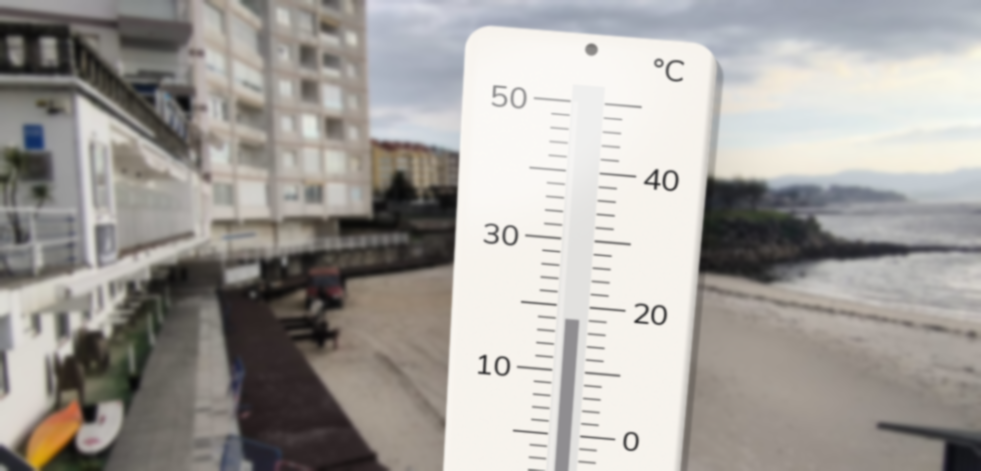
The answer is °C 18
